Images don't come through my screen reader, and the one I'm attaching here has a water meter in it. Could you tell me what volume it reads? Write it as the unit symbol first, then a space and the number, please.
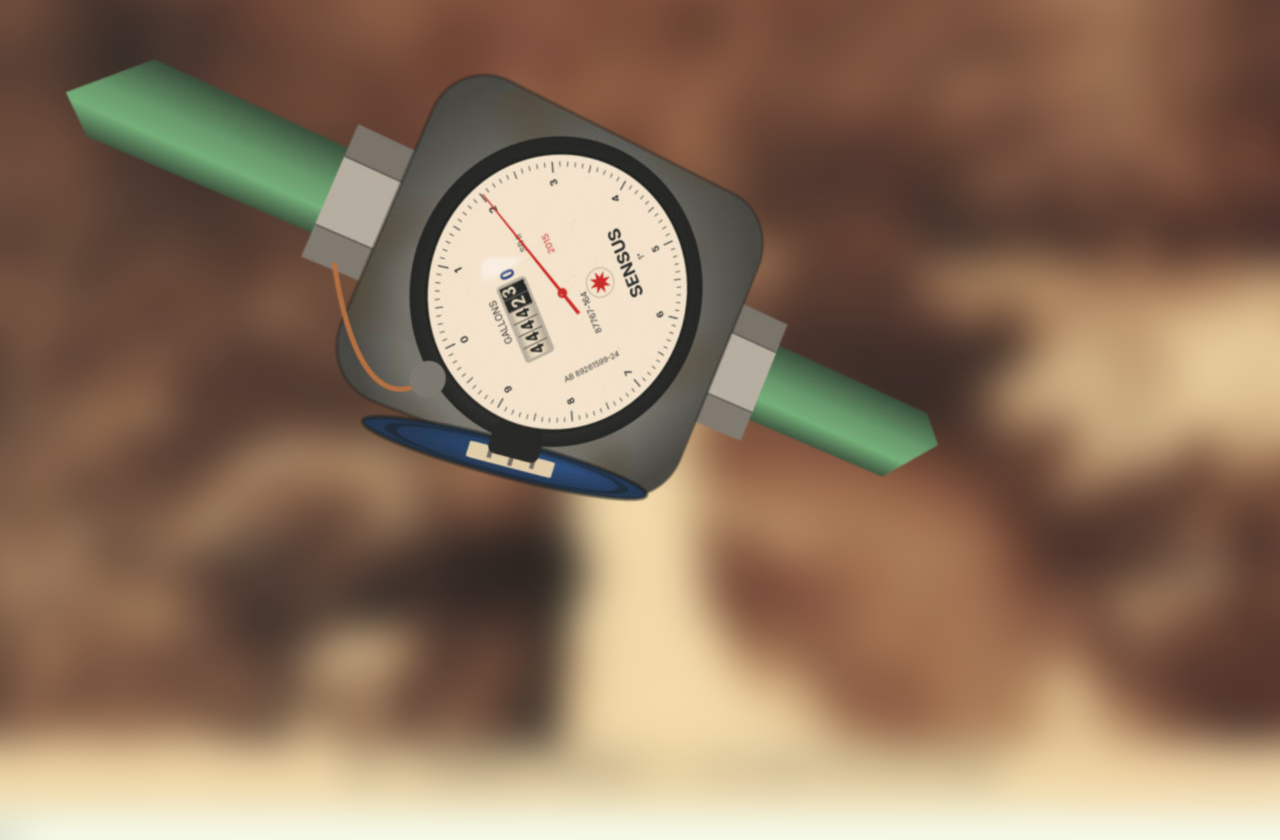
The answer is gal 4444232.0
